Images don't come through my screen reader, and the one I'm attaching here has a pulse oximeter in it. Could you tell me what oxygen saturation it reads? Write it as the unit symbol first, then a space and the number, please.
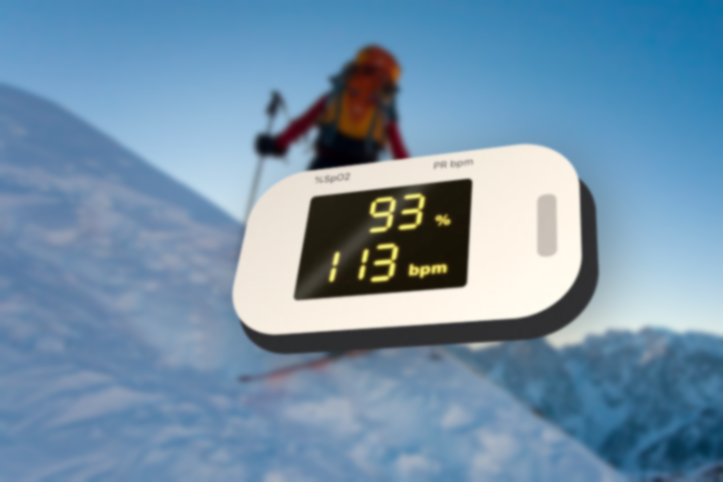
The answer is % 93
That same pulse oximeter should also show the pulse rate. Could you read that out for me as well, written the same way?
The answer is bpm 113
